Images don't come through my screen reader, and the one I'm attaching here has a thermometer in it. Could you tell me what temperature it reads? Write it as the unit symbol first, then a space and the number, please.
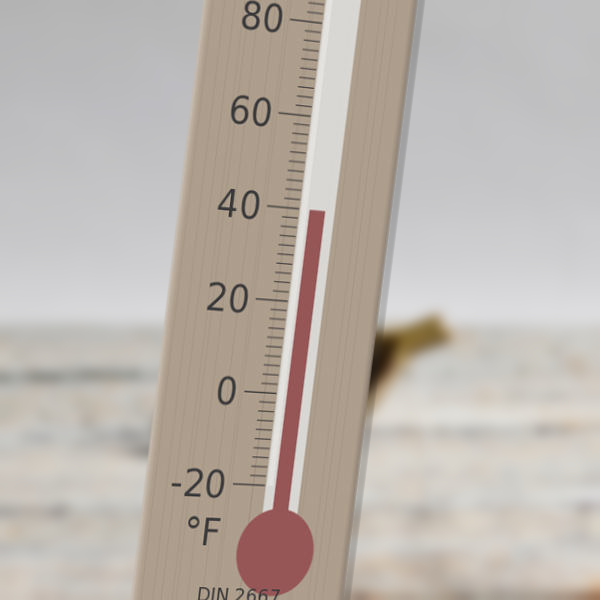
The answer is °F 40
